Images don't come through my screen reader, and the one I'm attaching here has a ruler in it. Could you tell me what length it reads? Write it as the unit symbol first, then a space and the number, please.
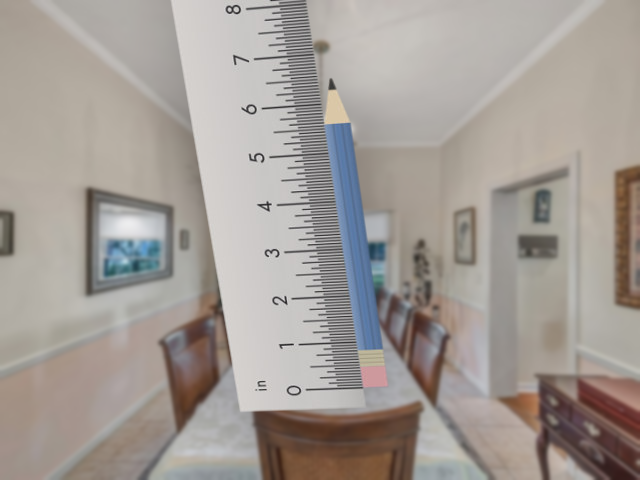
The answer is in 6.5
